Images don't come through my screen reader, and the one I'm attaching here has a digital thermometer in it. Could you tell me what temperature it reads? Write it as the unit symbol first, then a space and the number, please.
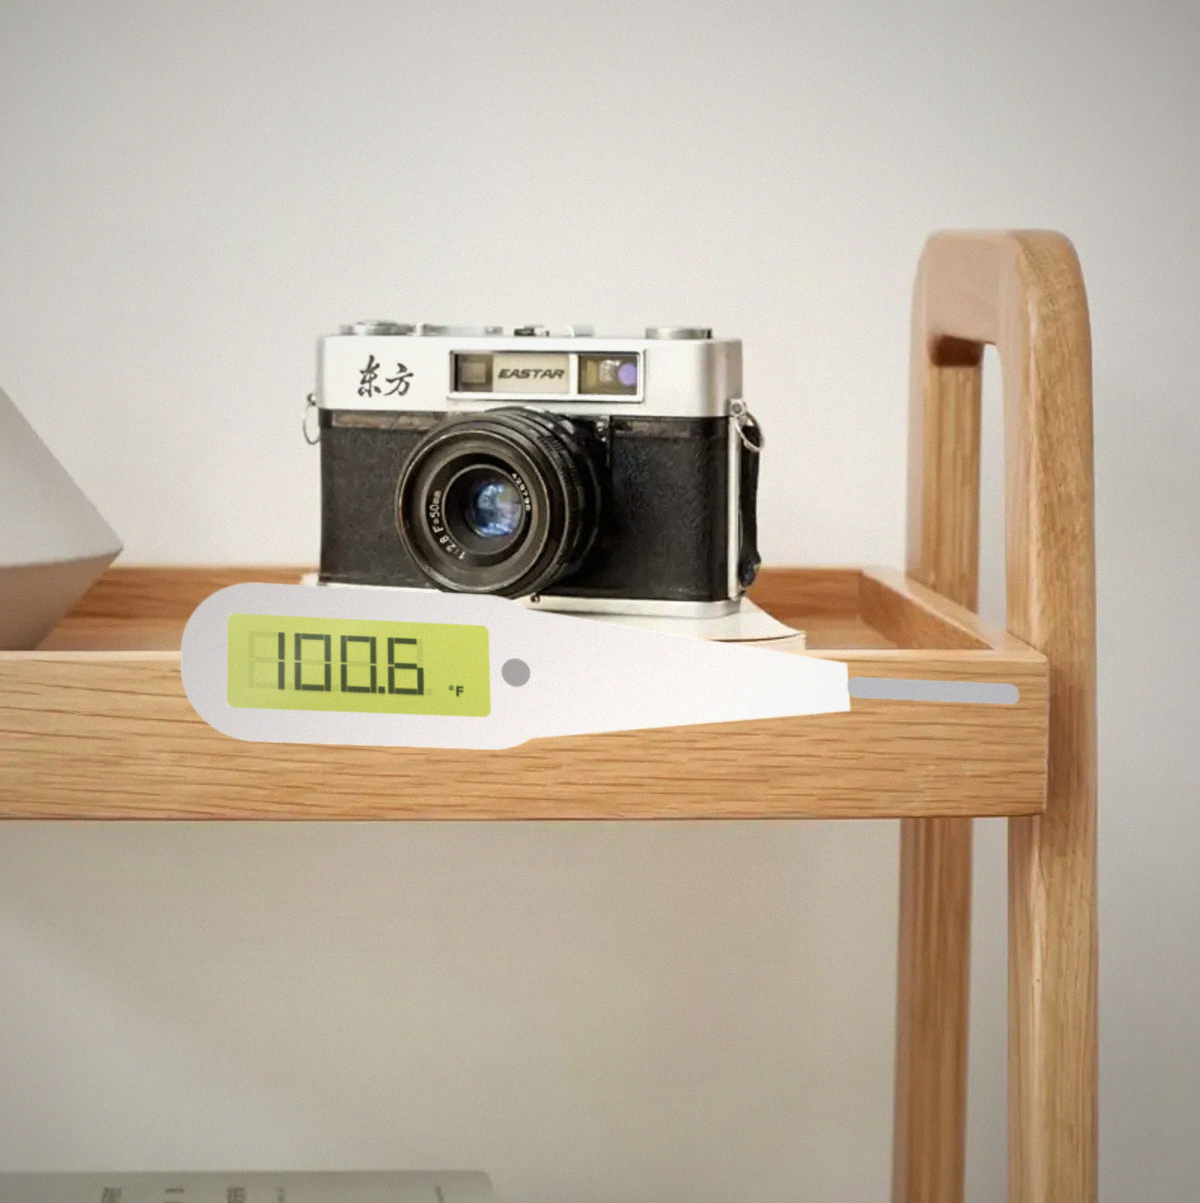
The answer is °F 100.6
